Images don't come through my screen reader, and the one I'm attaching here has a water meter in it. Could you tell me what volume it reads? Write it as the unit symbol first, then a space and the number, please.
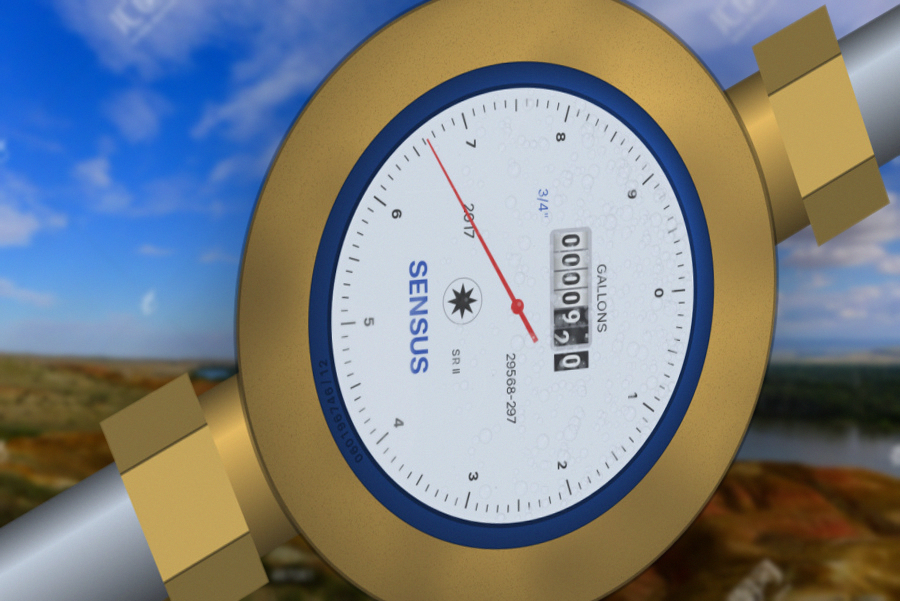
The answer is gal 916.6
